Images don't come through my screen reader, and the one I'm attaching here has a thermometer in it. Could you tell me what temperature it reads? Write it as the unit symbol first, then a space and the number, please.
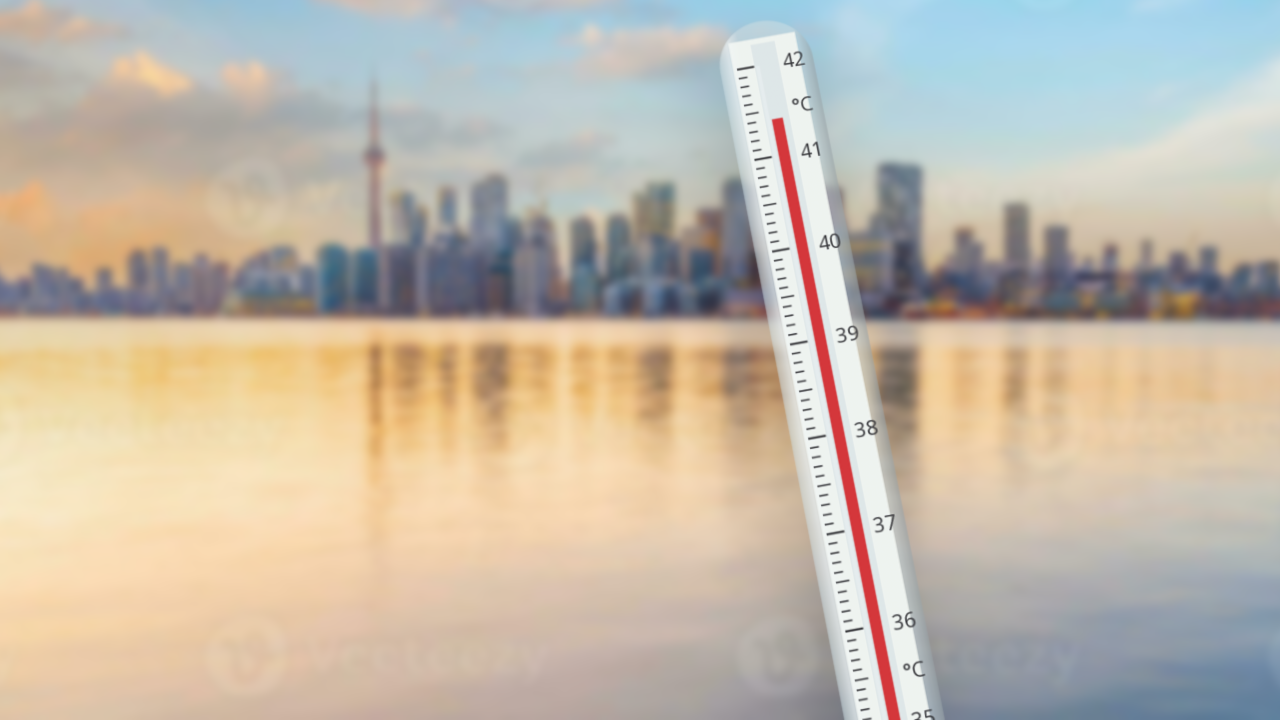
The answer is °C 41.4
